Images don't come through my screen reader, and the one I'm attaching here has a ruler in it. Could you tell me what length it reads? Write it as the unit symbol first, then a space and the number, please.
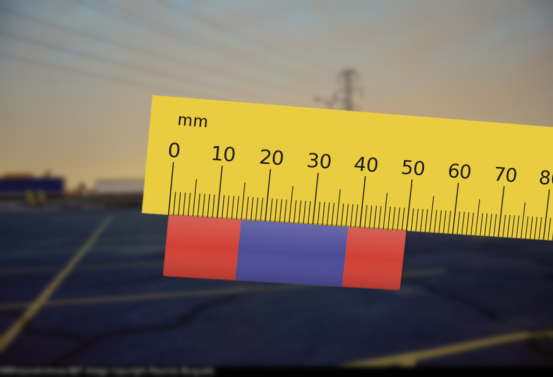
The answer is mm 50
